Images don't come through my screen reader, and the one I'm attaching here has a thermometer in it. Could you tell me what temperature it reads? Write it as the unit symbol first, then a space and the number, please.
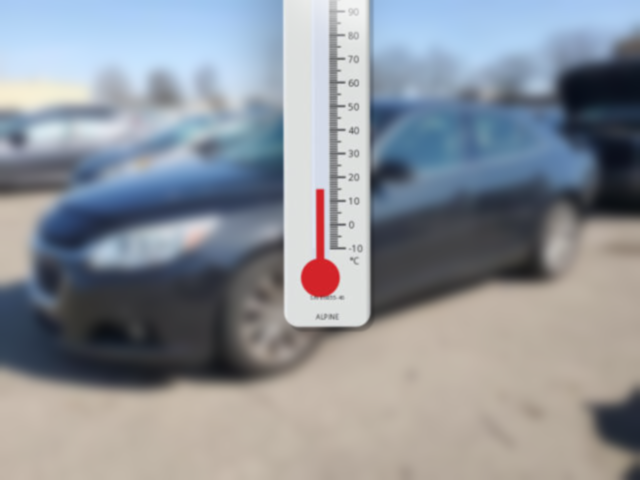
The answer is °C 15
